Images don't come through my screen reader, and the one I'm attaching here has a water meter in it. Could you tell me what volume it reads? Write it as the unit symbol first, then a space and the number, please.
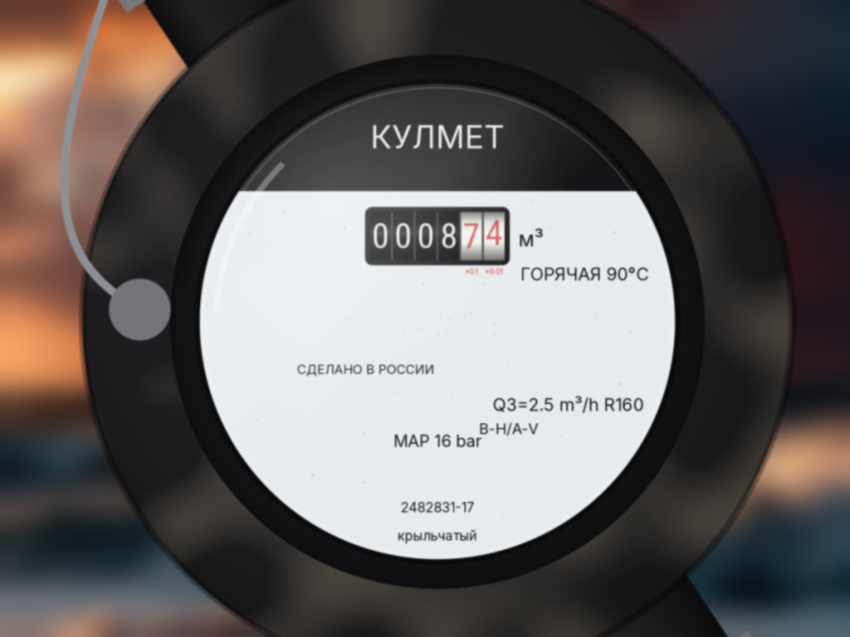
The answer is m³ 8.74
